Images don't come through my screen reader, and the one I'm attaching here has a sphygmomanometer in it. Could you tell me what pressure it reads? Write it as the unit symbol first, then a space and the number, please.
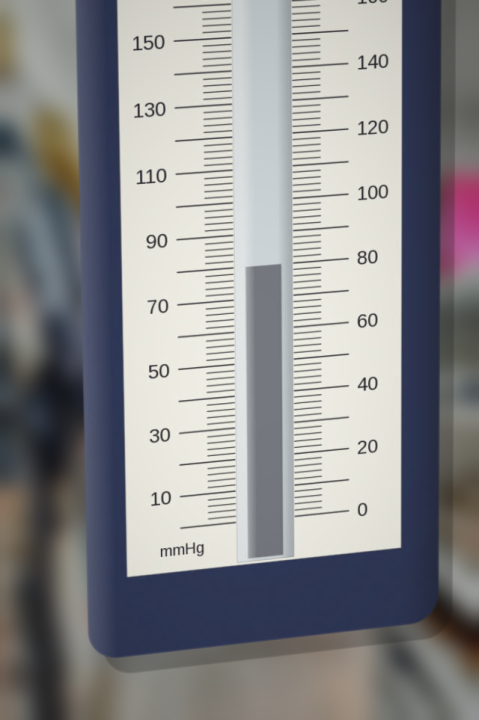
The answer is mmHg 80
